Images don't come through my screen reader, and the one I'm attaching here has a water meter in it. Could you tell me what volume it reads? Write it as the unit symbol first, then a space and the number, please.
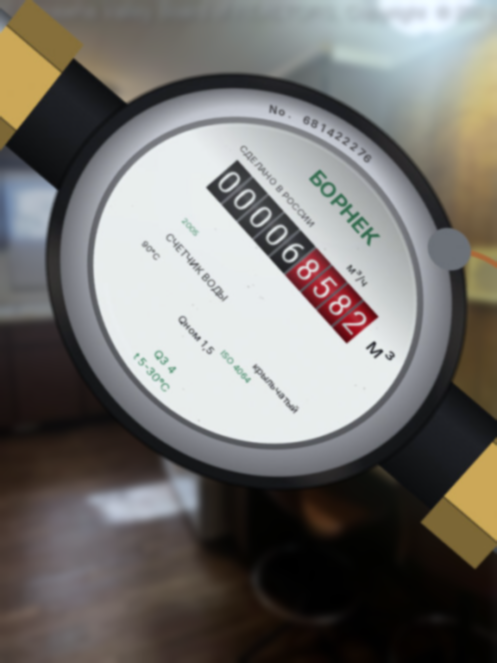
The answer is m³ 6.8582
